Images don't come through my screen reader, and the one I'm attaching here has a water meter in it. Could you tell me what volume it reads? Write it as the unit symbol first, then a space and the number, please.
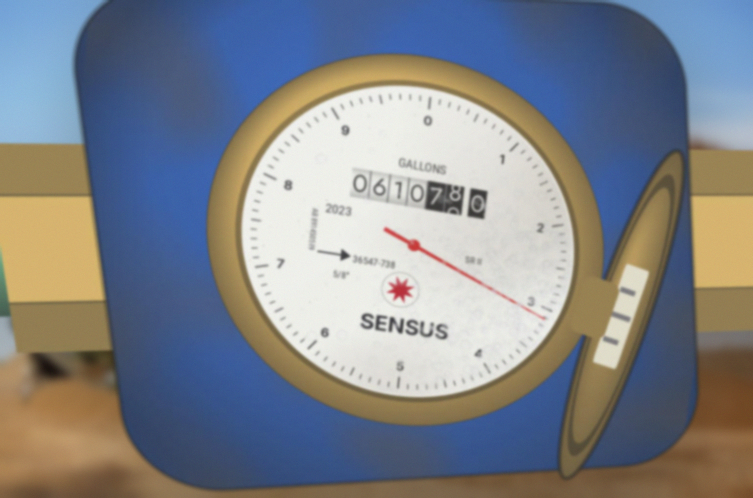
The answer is gal 610783.1
